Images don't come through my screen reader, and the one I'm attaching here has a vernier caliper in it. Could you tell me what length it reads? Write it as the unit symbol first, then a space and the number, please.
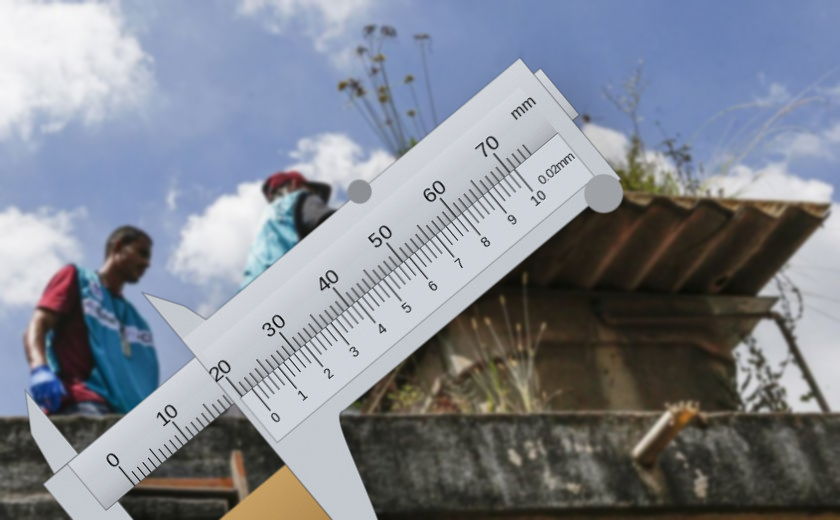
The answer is mm 21.8
